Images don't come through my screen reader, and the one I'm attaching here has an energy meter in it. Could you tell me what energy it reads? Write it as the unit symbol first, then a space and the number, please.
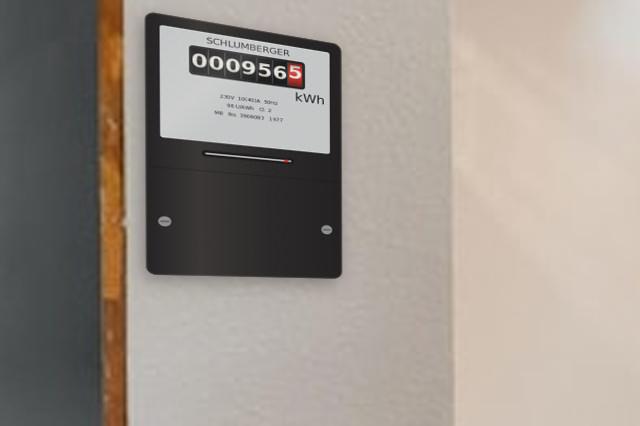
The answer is kWh 956.5
